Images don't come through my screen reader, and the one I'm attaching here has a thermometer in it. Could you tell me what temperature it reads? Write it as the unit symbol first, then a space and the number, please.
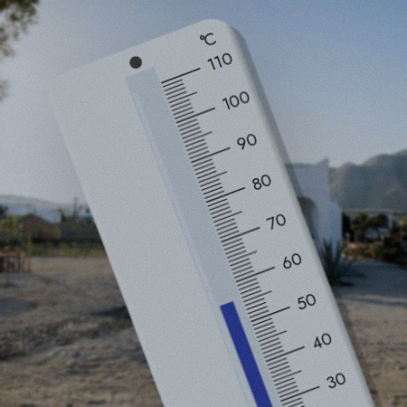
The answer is °C 56
